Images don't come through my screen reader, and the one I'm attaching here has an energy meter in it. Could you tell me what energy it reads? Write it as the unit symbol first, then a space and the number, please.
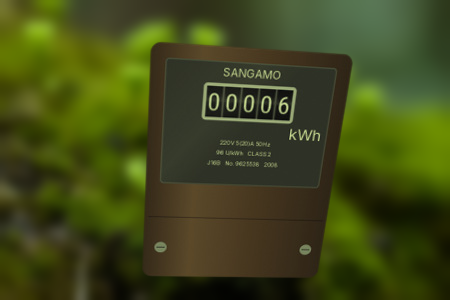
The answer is kWh 6
